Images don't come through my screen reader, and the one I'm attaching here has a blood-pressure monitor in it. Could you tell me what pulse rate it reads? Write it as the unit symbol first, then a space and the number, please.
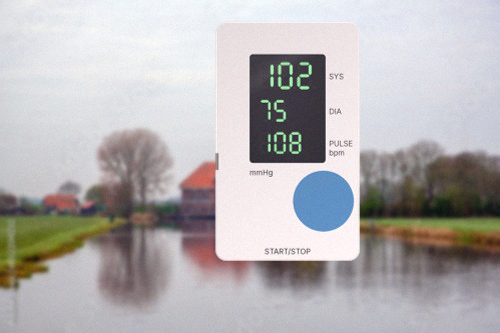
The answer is bpm 108
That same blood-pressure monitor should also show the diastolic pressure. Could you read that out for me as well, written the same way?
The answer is mmHg 75
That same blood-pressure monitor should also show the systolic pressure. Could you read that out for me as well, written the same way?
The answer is mmHg 102
